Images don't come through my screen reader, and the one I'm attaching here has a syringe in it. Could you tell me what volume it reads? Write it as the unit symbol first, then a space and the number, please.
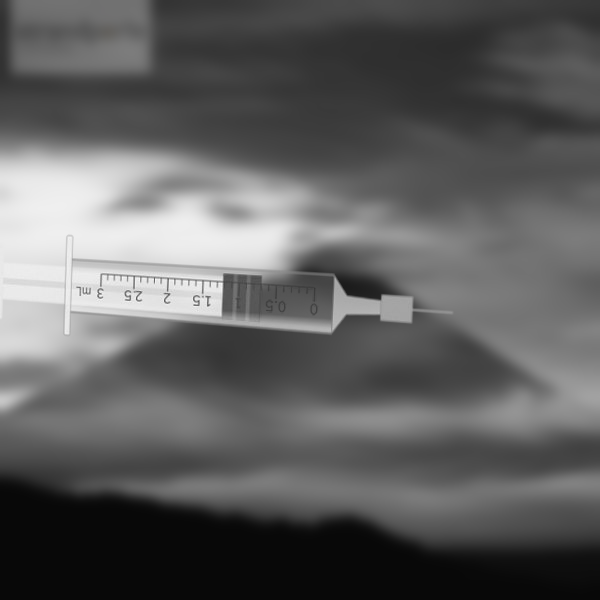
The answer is mL 0.7
